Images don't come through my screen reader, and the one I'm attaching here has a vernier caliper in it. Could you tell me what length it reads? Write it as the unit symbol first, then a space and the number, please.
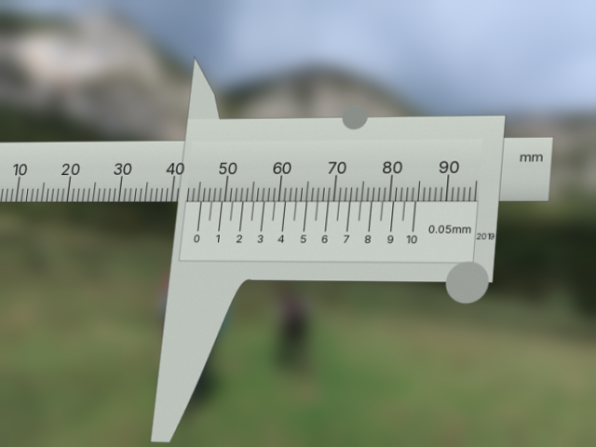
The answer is mm 45.6
